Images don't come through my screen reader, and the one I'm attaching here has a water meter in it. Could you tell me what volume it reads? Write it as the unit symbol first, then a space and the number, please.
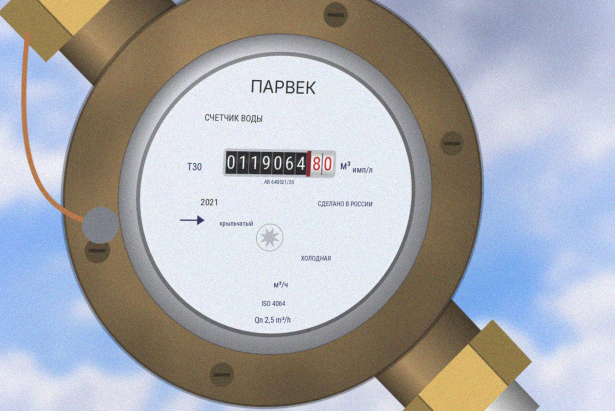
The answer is m³ 119064.80
